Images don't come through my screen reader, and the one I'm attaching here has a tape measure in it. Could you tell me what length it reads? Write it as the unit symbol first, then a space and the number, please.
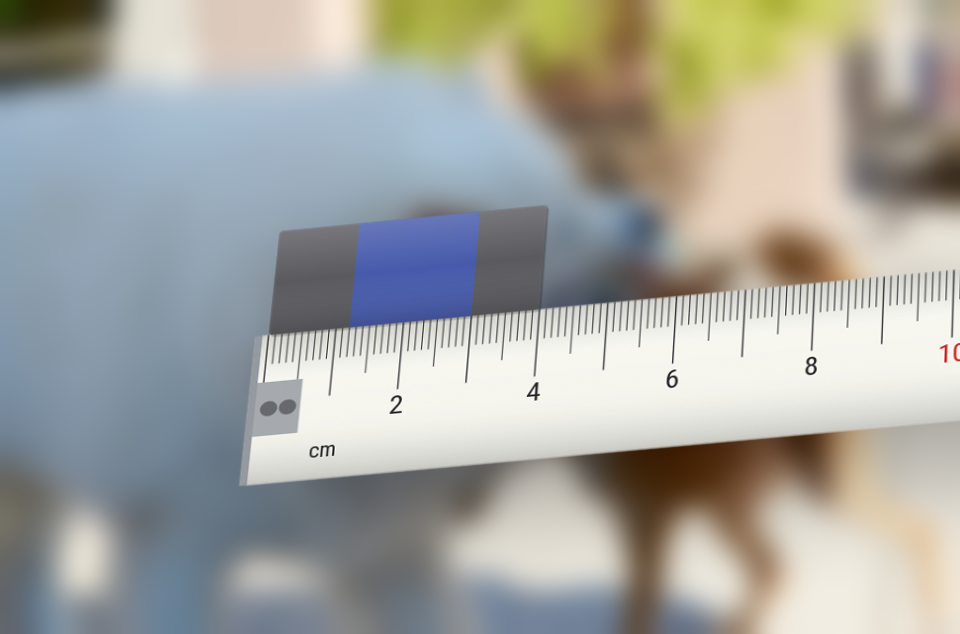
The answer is cm 4
